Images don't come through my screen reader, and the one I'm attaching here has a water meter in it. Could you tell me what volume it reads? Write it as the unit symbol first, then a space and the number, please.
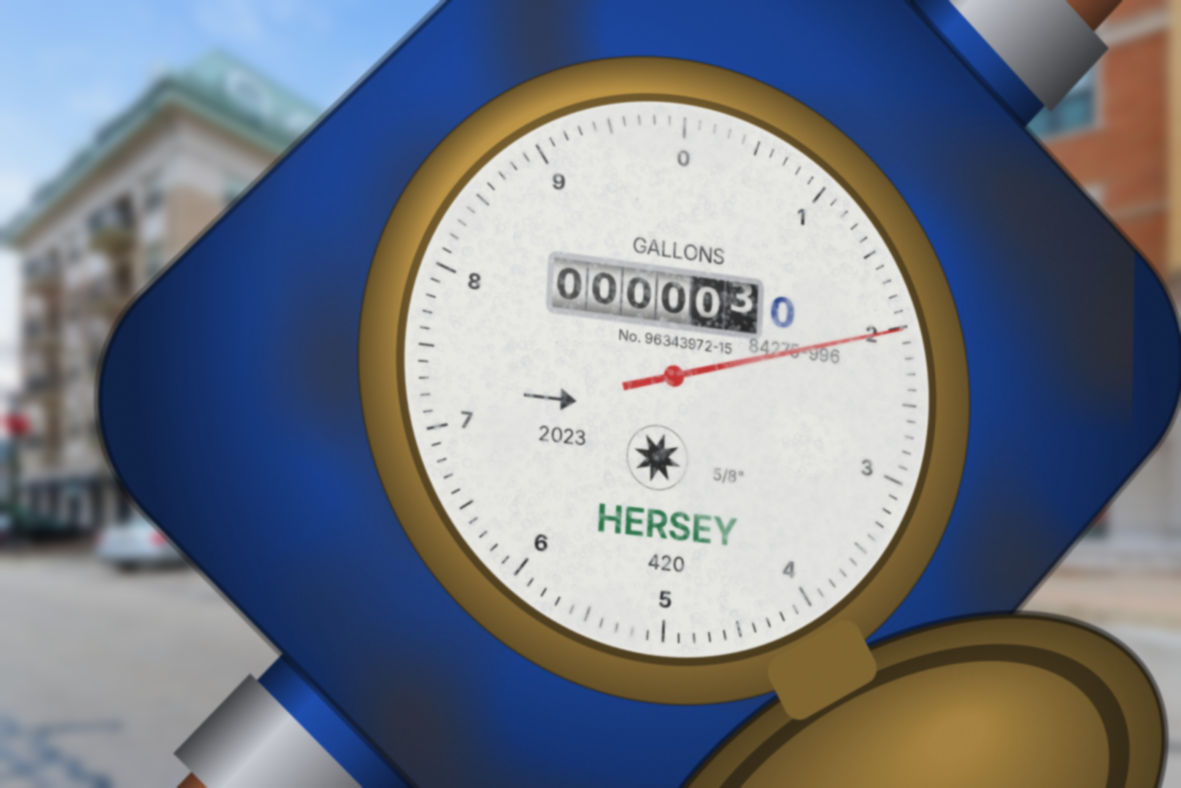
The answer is gal 32.0
